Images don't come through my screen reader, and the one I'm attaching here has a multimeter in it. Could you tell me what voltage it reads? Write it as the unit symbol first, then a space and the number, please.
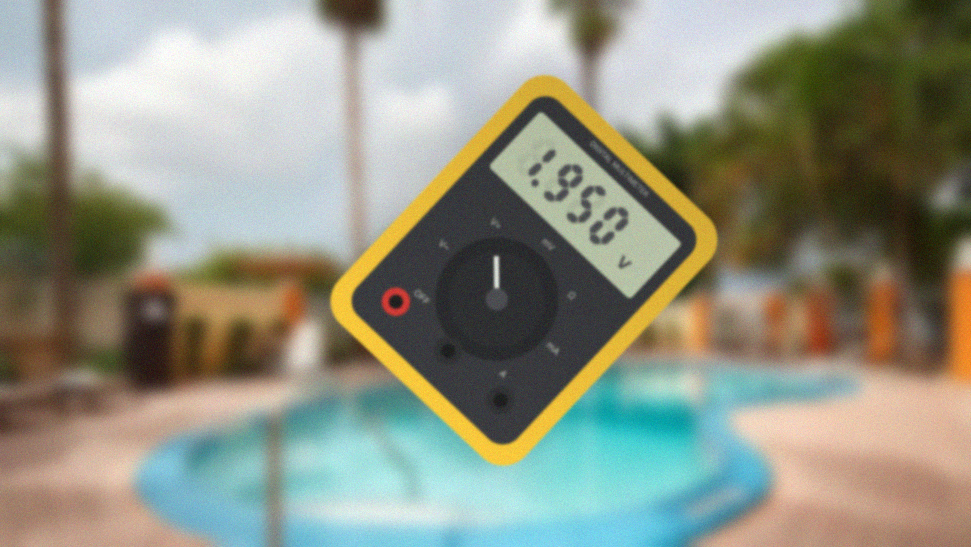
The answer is V 1.950
